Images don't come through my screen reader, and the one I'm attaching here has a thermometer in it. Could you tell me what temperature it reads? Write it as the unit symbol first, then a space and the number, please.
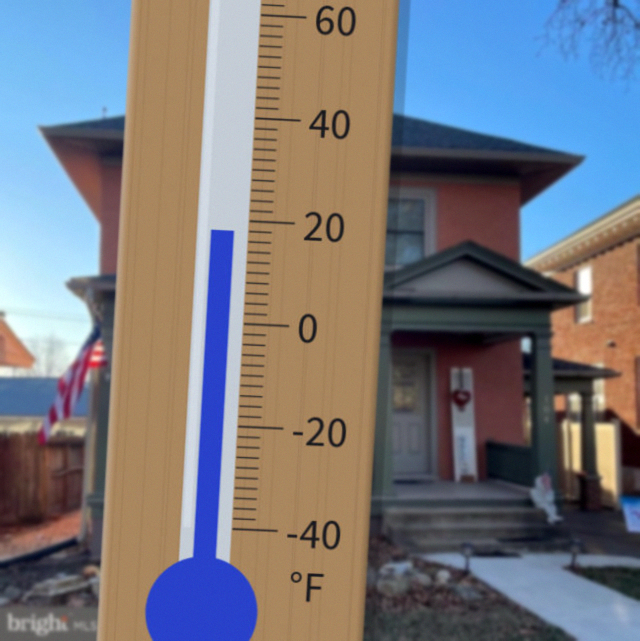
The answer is °F 18
